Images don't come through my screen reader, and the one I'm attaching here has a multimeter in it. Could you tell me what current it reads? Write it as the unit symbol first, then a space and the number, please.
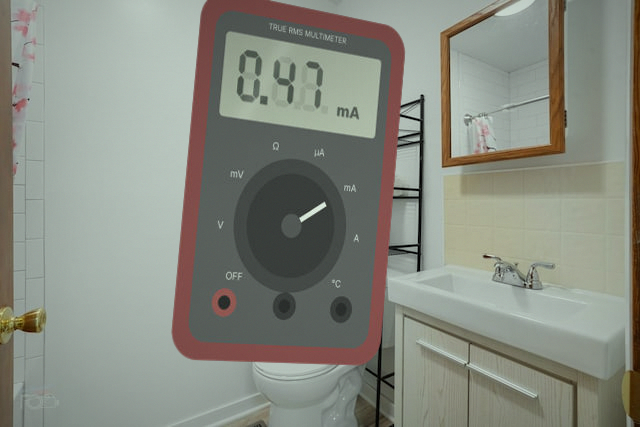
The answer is mA 0.47
